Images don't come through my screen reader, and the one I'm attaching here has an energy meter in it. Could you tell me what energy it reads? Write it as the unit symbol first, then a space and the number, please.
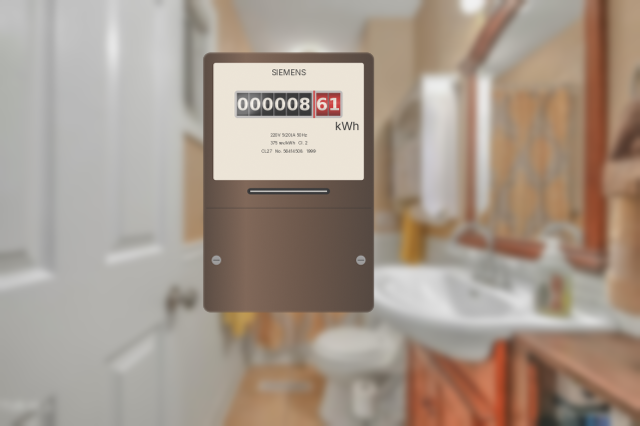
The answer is kWh 8.61
